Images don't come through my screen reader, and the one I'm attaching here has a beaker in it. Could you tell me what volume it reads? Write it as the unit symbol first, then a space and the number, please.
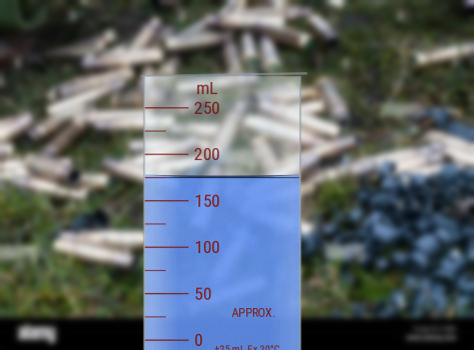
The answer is mL 175
